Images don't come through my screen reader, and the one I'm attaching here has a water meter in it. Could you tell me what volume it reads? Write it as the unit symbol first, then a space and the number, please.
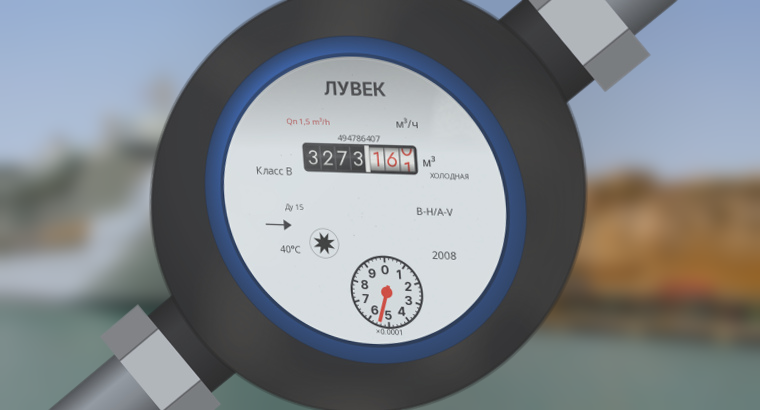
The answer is m³ 3273.1605
